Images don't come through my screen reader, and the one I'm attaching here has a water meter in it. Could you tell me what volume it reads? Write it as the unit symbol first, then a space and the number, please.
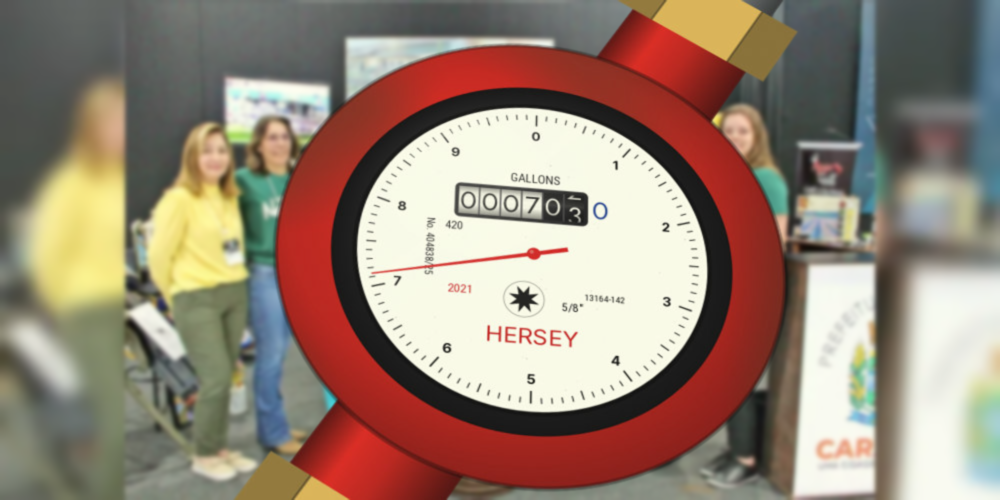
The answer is gal 7027.1
